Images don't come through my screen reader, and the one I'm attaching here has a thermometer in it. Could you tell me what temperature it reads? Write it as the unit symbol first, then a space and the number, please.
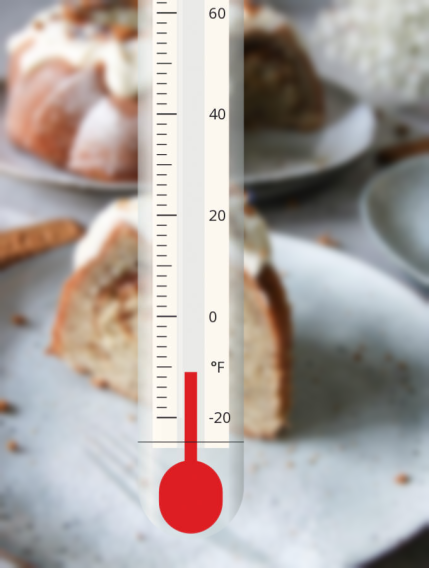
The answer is °F -11
